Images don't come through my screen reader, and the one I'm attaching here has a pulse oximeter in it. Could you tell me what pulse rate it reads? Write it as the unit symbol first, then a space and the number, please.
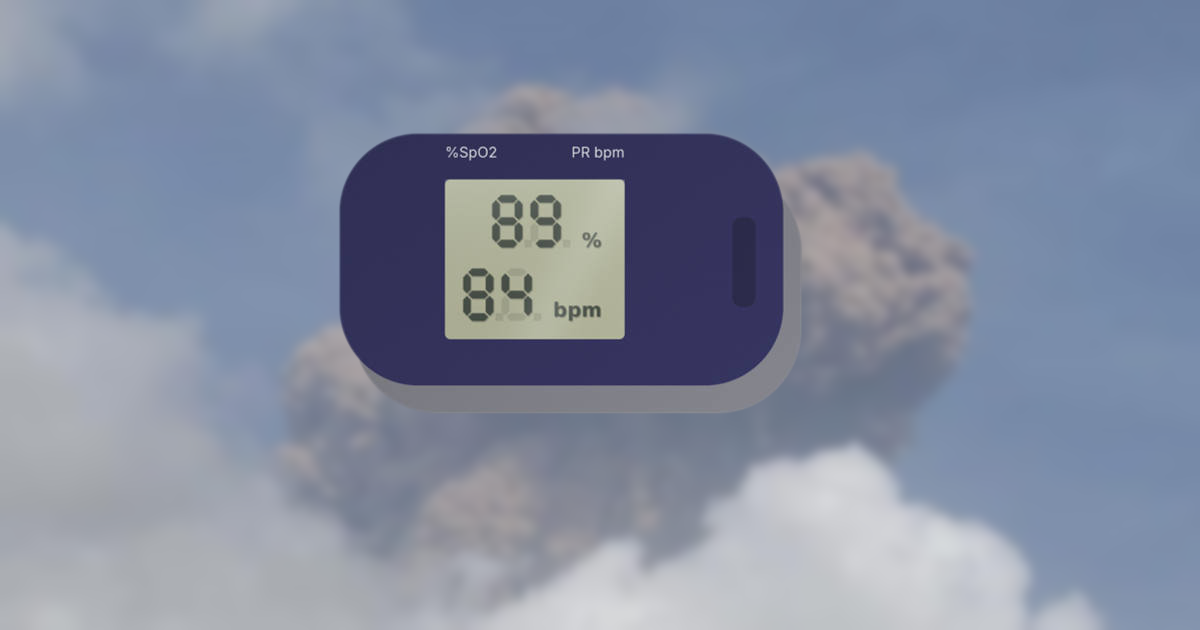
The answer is bpm 84
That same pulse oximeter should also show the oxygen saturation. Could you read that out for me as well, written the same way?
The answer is % 89
